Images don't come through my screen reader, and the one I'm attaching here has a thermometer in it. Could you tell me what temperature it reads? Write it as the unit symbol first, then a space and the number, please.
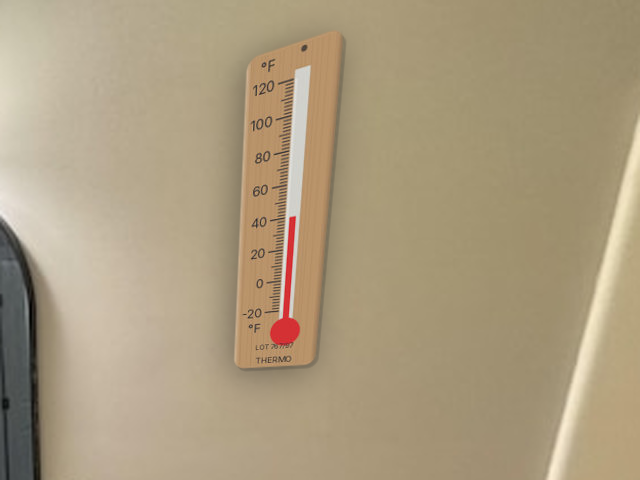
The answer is °F 40
